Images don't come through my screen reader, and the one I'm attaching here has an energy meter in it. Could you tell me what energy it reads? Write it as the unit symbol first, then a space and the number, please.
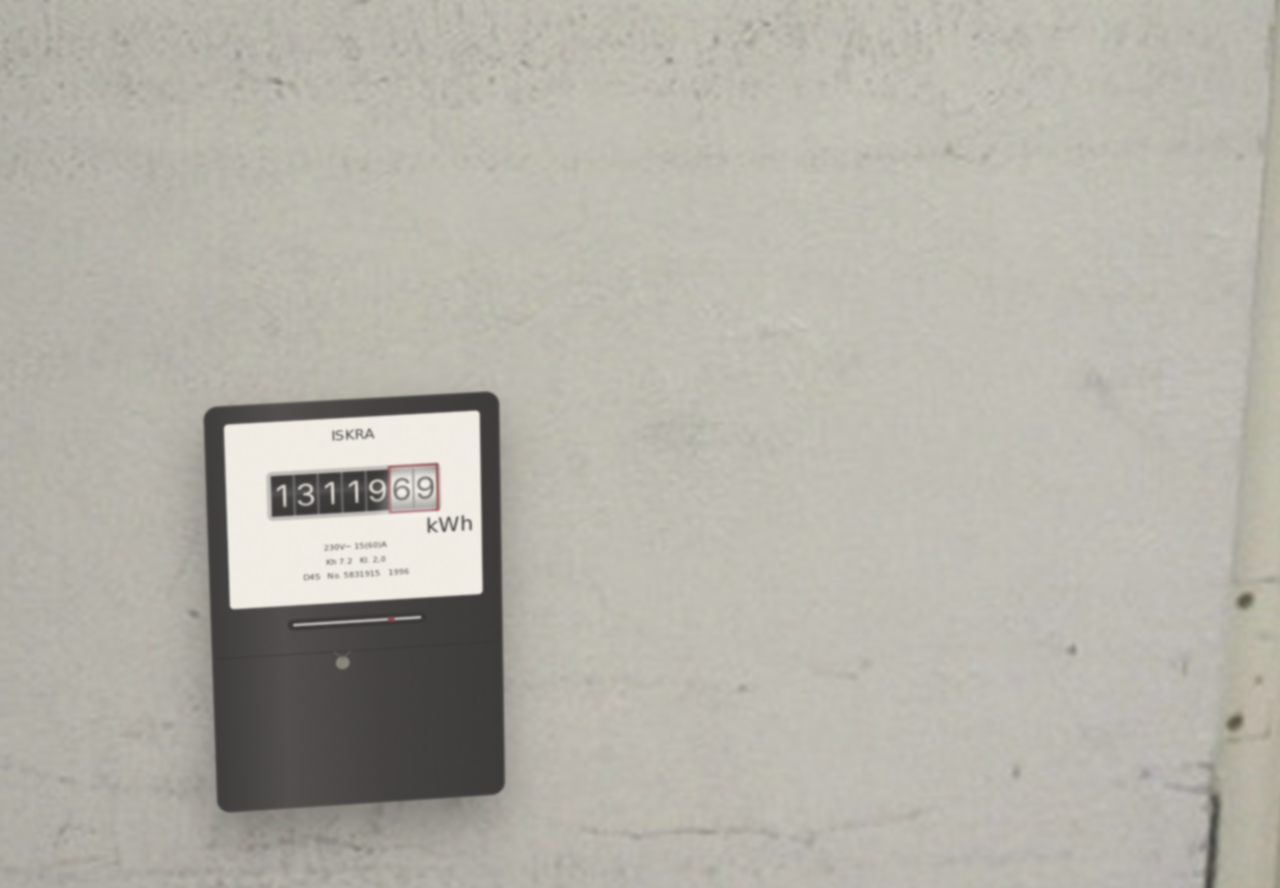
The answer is kWh 13119.69
